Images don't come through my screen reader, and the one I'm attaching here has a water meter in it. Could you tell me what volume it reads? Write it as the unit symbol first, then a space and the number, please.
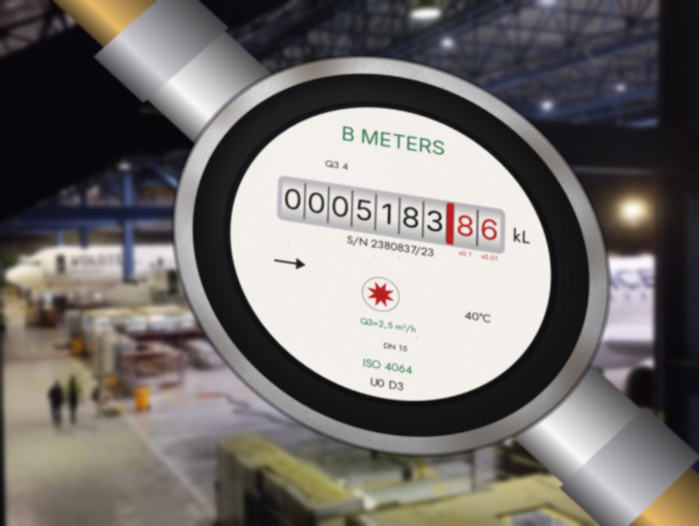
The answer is kL 5183.86
